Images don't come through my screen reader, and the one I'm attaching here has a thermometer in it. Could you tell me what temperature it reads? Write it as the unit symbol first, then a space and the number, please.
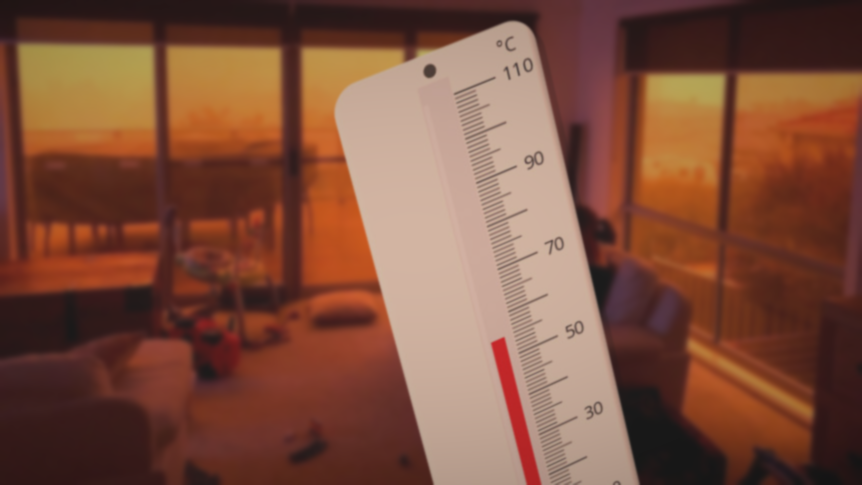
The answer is °C 55
